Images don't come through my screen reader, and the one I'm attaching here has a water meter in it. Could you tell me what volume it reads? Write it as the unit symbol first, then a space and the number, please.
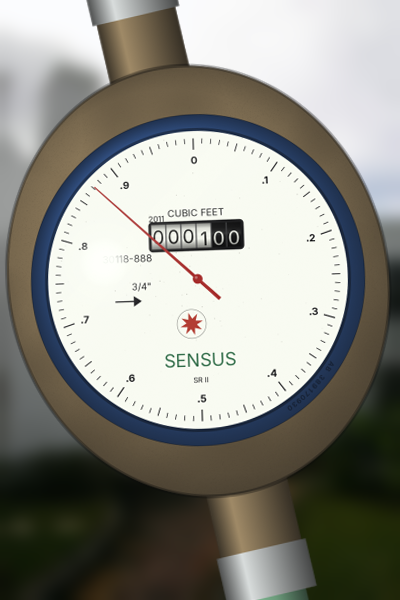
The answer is ft³ 99.87
